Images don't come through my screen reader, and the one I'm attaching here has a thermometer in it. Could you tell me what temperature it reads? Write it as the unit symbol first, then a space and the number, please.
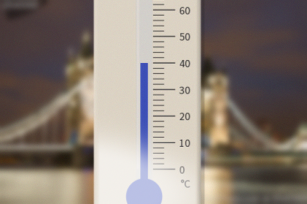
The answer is °C 40
